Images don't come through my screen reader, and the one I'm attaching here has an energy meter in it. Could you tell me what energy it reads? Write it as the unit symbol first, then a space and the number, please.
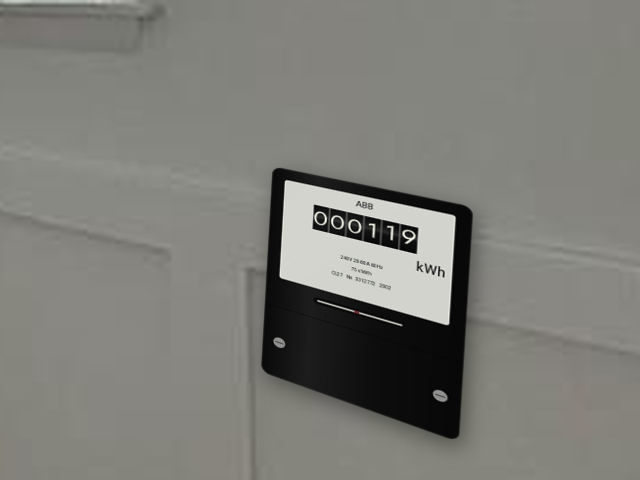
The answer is kWh 119
